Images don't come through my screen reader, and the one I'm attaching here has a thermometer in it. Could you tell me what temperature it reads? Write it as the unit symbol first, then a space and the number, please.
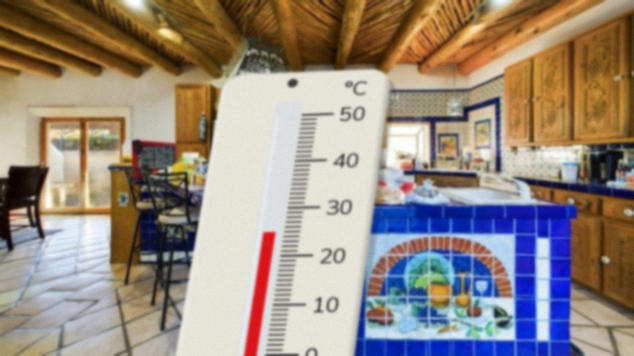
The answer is °C 25
